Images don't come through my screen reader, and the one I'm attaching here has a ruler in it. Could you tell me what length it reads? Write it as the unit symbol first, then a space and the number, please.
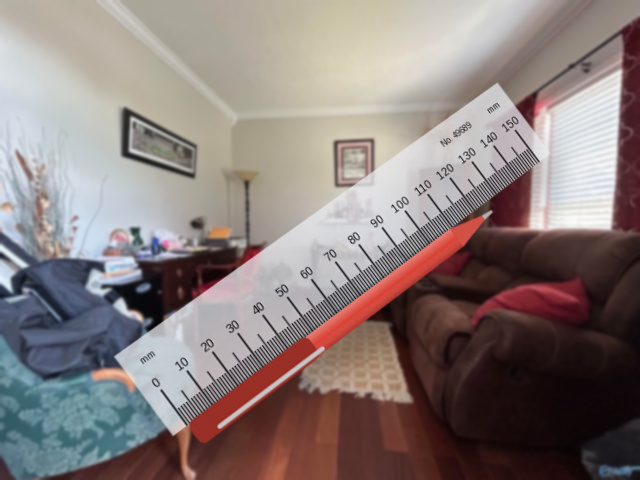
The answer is mm 125
